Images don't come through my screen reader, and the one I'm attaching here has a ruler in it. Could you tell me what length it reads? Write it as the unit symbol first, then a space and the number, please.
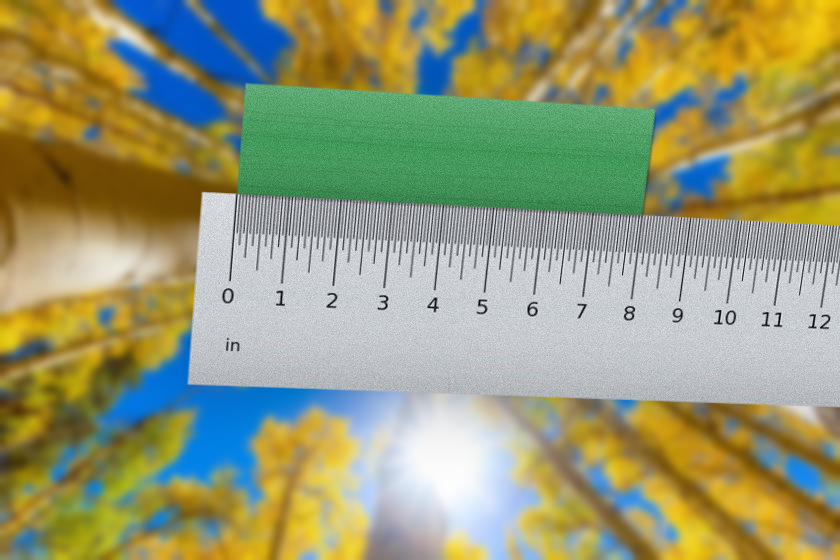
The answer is in 8
